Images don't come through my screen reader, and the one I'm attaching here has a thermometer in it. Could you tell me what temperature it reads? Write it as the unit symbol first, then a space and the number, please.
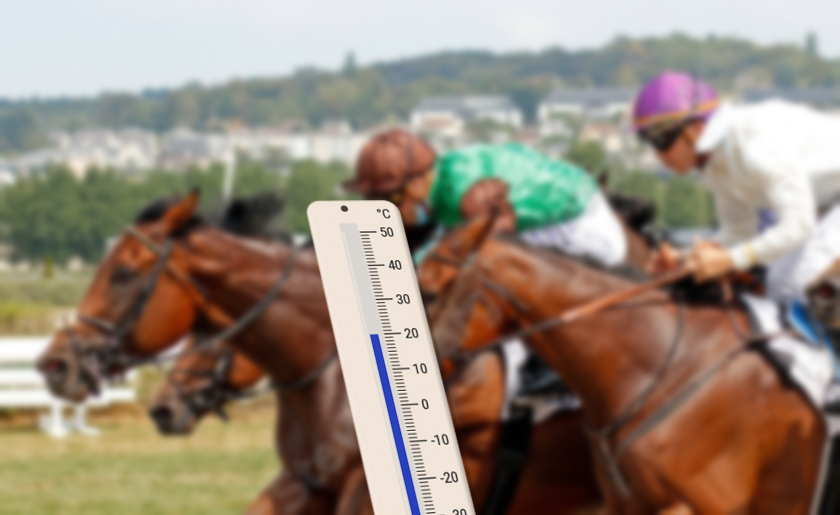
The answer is °C 20
